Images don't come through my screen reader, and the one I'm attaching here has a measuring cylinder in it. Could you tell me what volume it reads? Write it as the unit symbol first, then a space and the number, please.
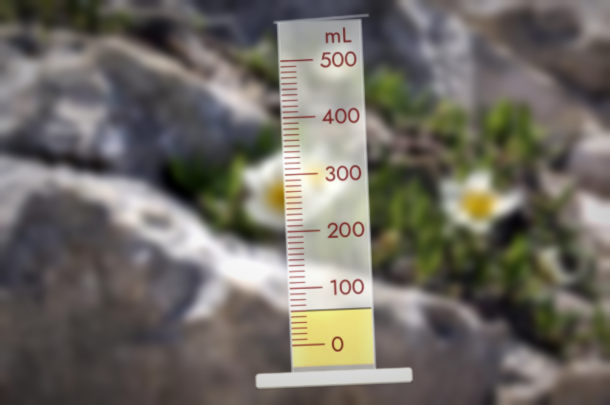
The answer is mL 60
